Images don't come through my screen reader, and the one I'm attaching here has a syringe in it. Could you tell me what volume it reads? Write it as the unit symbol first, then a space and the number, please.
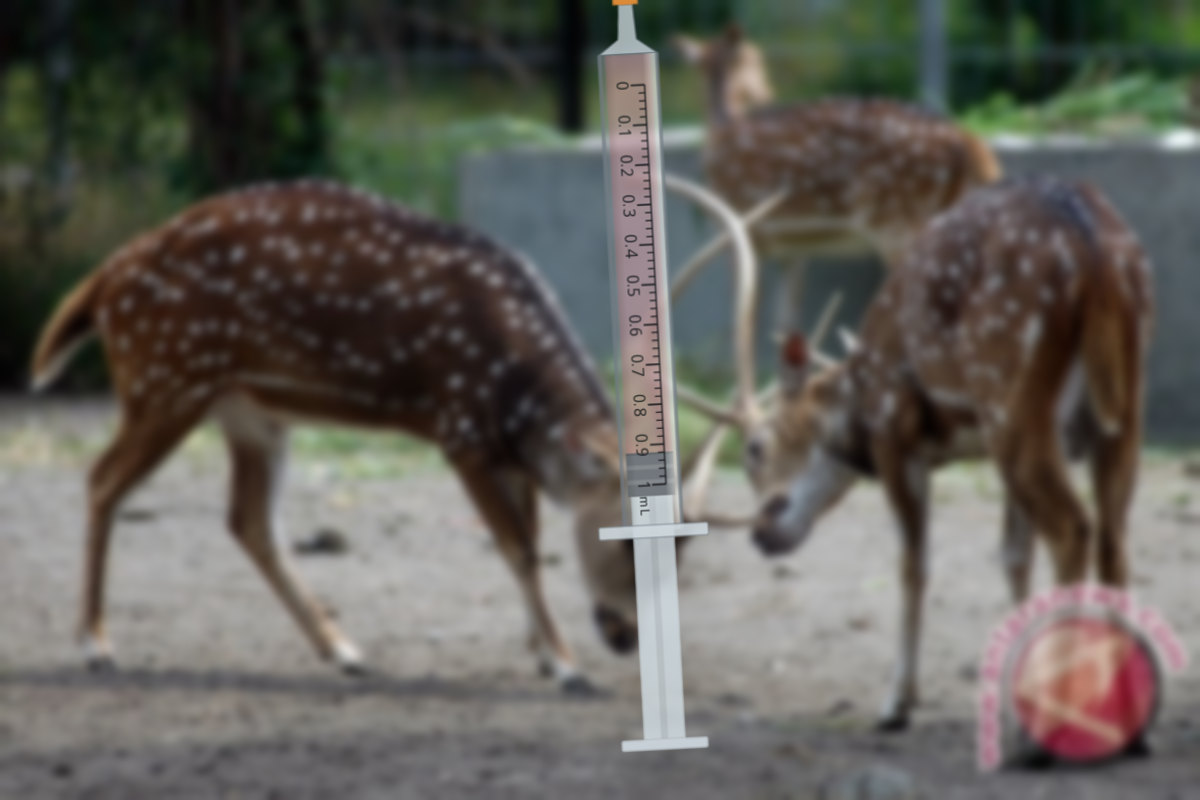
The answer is mL 0.92
